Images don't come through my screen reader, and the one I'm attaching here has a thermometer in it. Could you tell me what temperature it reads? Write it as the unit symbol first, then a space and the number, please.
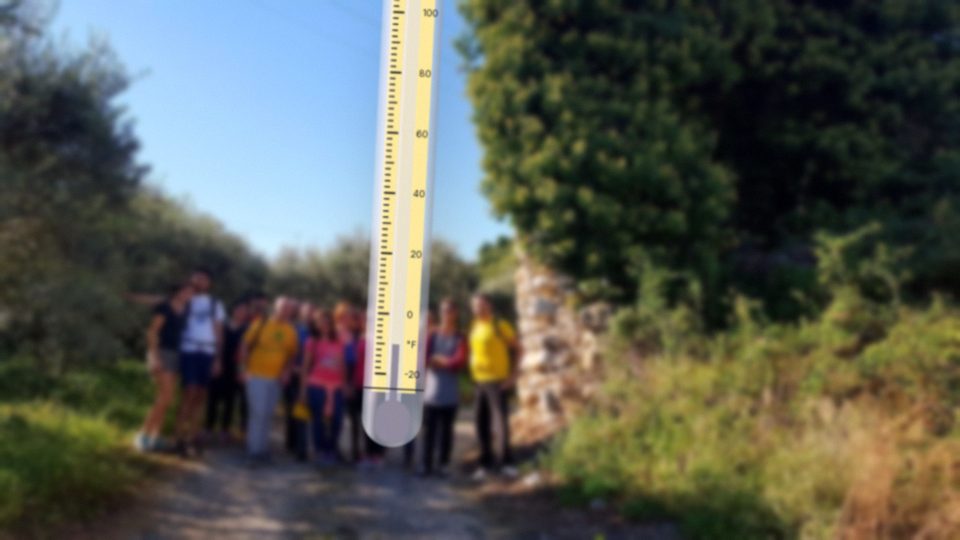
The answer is °F -10
